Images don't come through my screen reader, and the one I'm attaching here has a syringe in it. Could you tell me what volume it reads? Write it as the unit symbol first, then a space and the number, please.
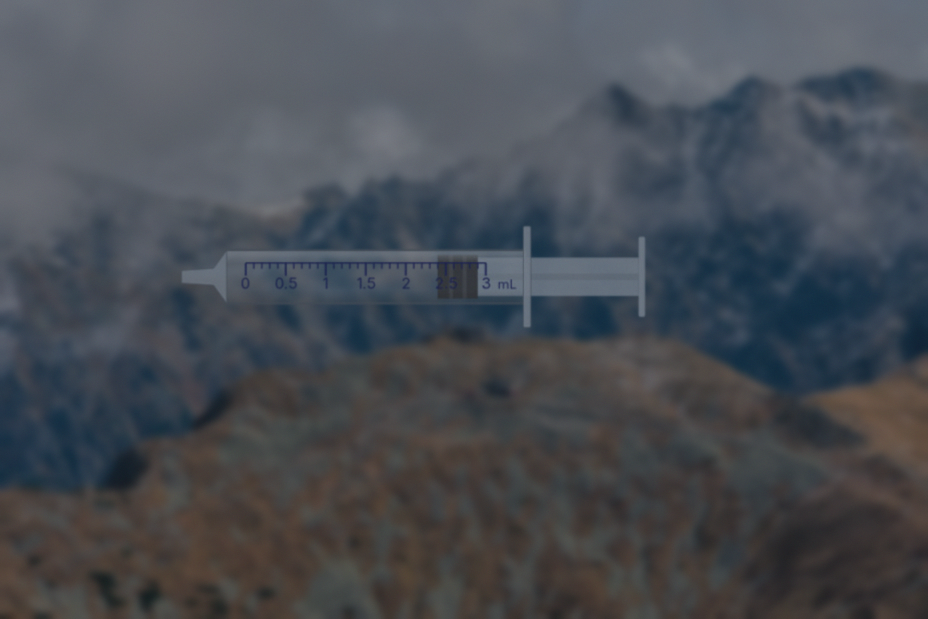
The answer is mL 2.4
